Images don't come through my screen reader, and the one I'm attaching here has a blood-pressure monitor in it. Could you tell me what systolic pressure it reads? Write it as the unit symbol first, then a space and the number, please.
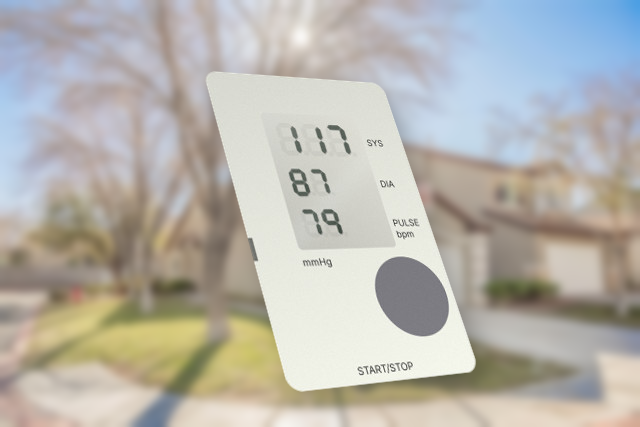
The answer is mmHg 117
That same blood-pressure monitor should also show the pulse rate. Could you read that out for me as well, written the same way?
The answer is bpm 79
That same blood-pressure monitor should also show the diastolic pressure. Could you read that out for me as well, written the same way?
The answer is mmHg 87
